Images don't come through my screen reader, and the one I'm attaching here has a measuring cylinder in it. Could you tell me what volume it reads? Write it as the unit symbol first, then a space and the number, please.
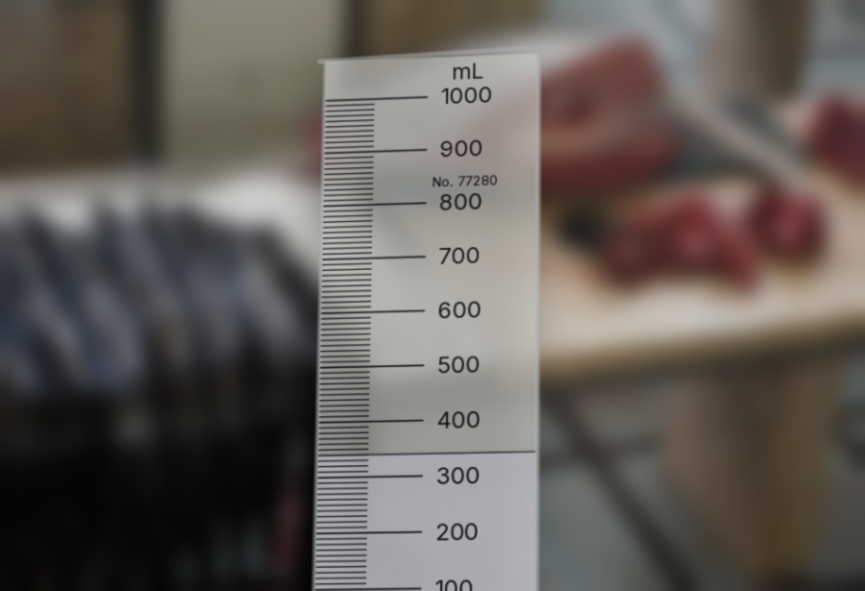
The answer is mL 340
